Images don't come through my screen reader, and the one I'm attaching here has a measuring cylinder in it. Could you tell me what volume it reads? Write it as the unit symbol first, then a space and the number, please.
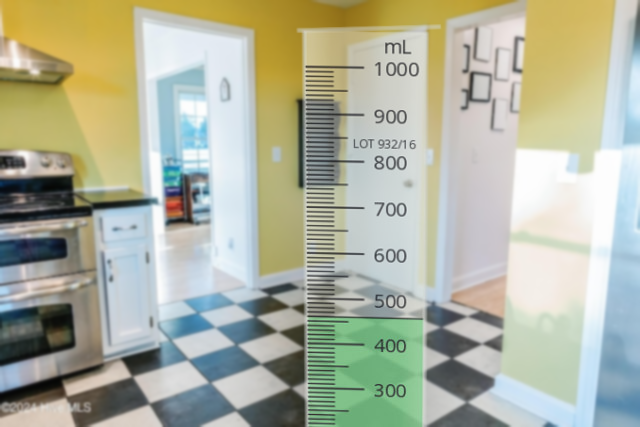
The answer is mL 460
